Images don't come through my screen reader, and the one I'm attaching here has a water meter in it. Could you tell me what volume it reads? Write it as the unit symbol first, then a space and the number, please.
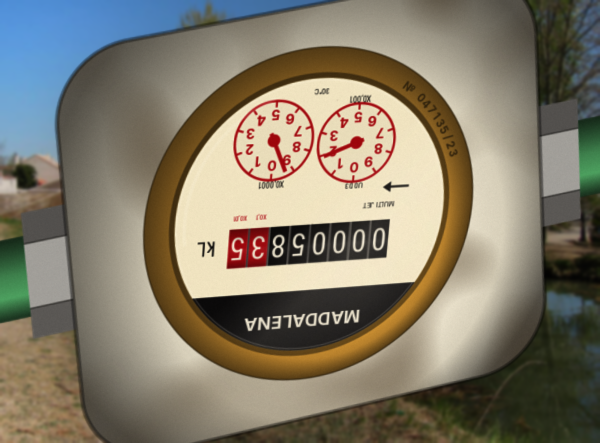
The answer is kL 58.3519
